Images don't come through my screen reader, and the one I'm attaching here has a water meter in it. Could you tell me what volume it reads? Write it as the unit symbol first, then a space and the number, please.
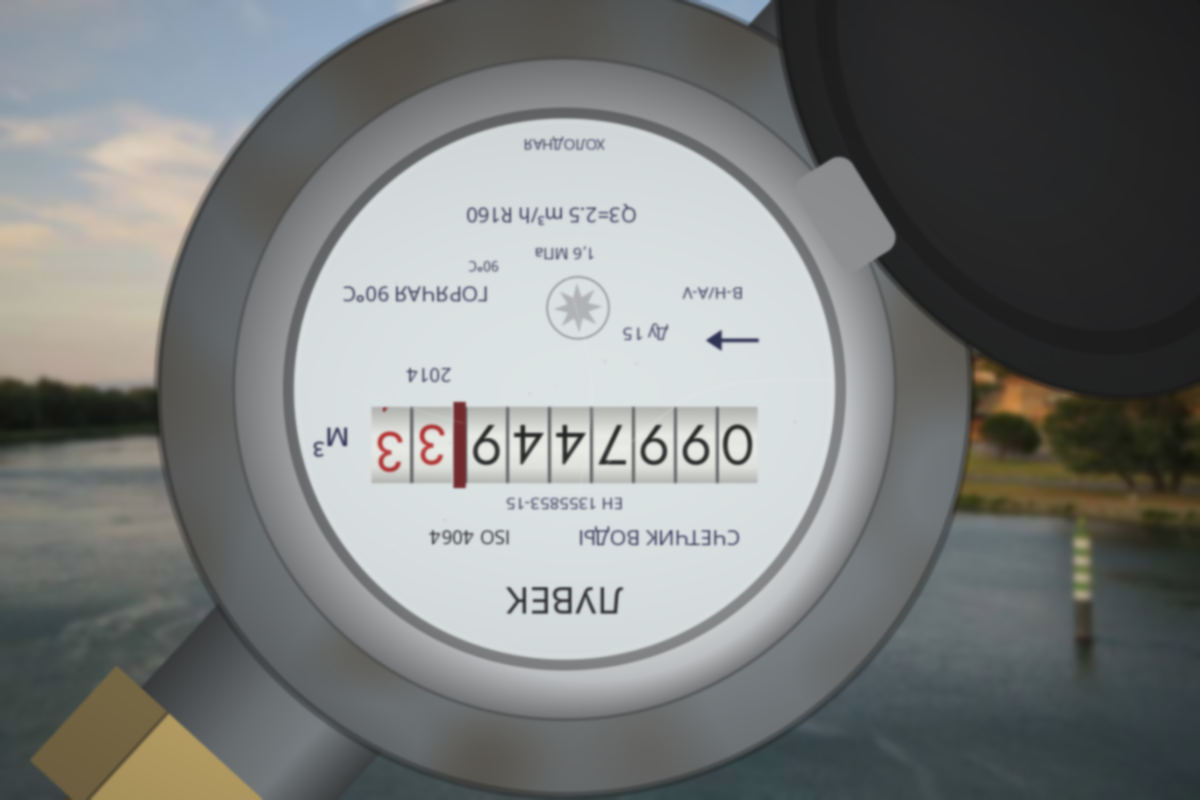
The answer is m³ 997449.33
